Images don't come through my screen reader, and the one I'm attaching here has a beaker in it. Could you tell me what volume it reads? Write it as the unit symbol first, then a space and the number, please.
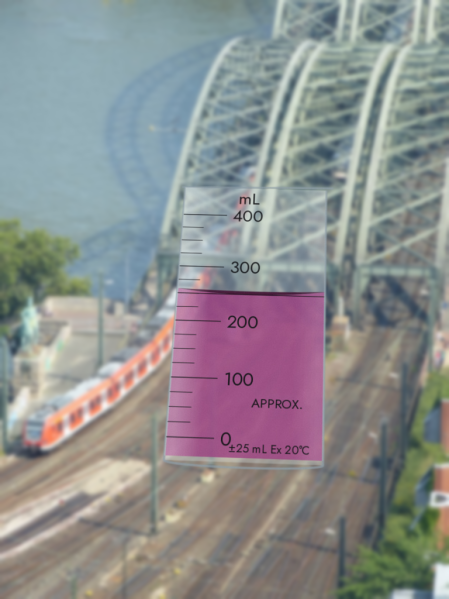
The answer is mL 250
